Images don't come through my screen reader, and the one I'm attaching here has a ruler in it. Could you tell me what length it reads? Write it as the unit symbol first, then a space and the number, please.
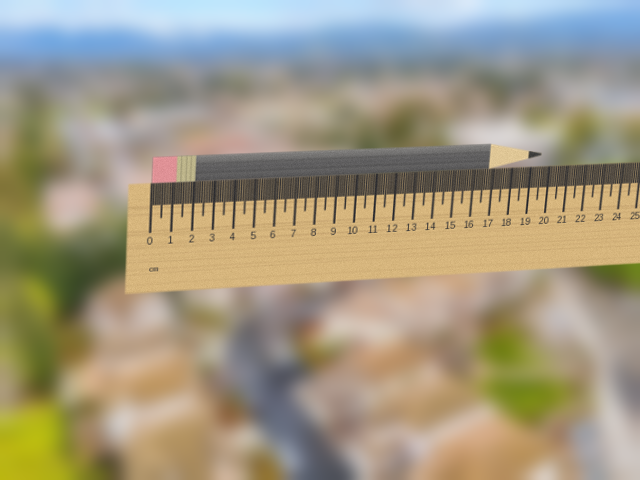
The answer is cm 19.5
